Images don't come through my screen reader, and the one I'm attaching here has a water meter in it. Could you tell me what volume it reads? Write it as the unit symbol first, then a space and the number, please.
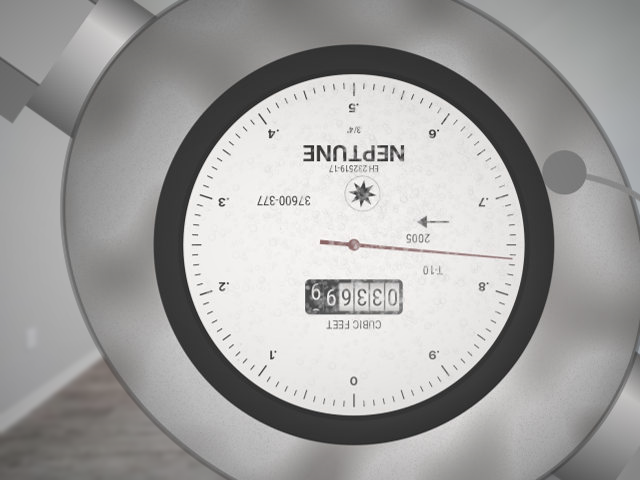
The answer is ft³ 33698.76
